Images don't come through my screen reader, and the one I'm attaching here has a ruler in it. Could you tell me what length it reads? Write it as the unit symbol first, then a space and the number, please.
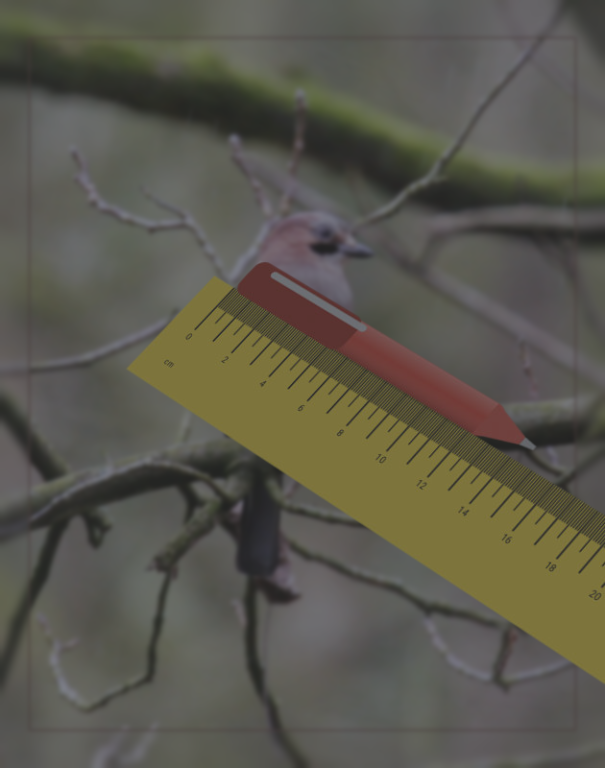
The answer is cm 14.5
